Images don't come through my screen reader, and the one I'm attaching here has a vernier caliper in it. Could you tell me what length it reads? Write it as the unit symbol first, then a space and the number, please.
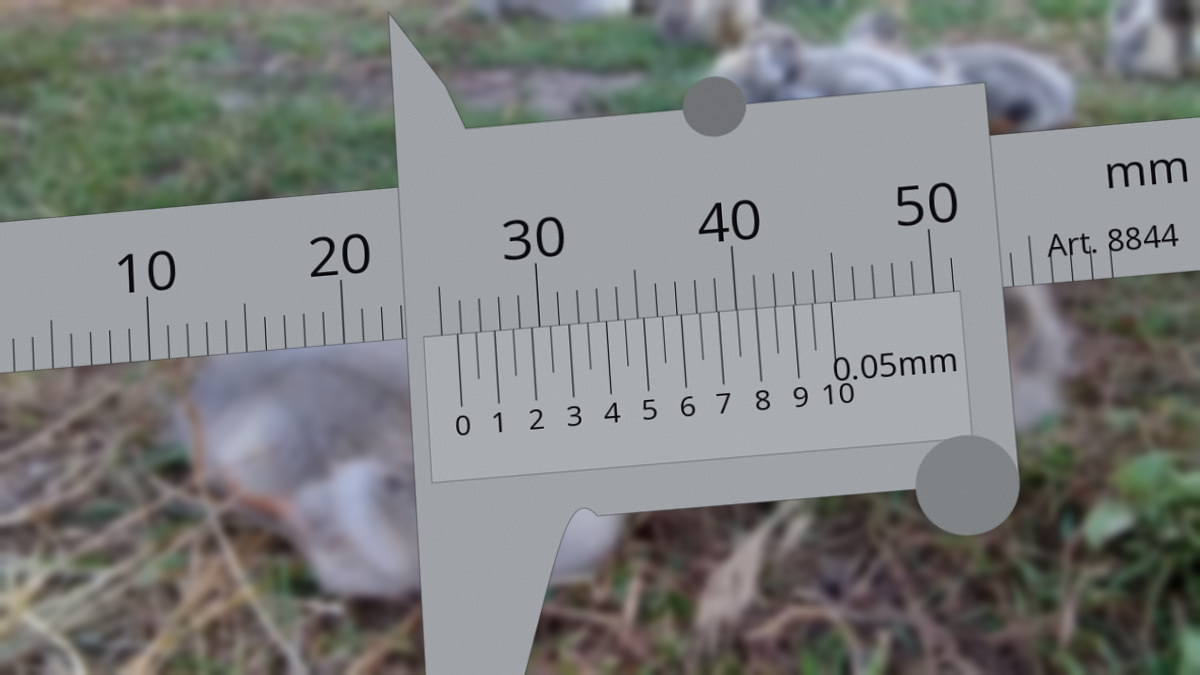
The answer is mm 25.8
